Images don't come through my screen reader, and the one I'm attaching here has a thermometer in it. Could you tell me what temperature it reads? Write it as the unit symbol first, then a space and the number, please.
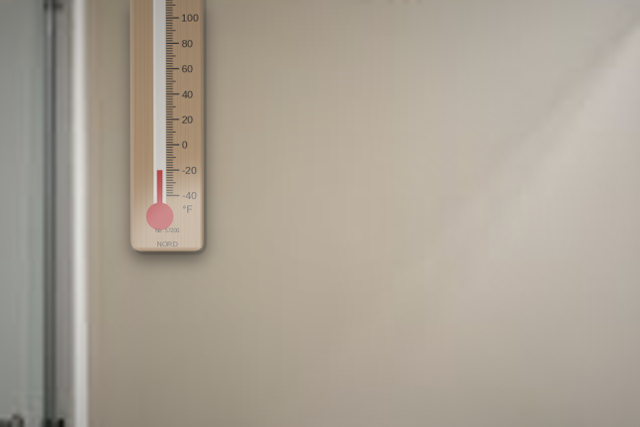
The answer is °F -20
